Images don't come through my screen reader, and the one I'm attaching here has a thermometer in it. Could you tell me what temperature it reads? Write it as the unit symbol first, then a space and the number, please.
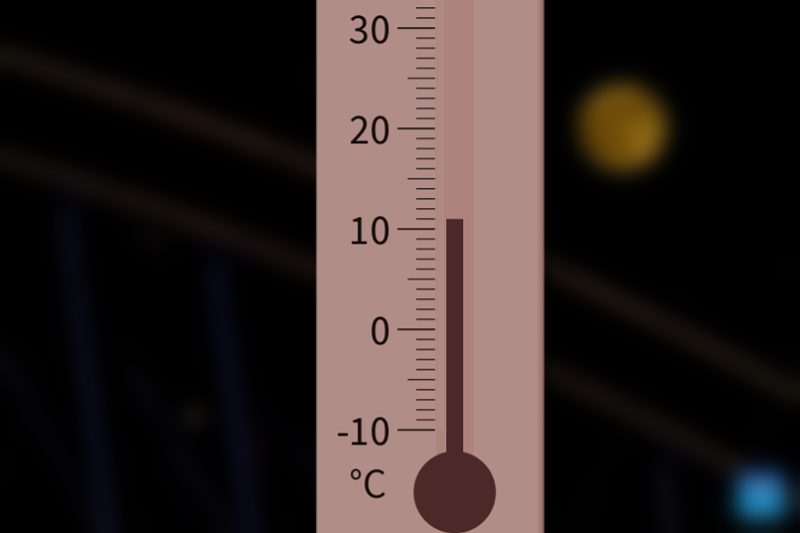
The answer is °C 11
